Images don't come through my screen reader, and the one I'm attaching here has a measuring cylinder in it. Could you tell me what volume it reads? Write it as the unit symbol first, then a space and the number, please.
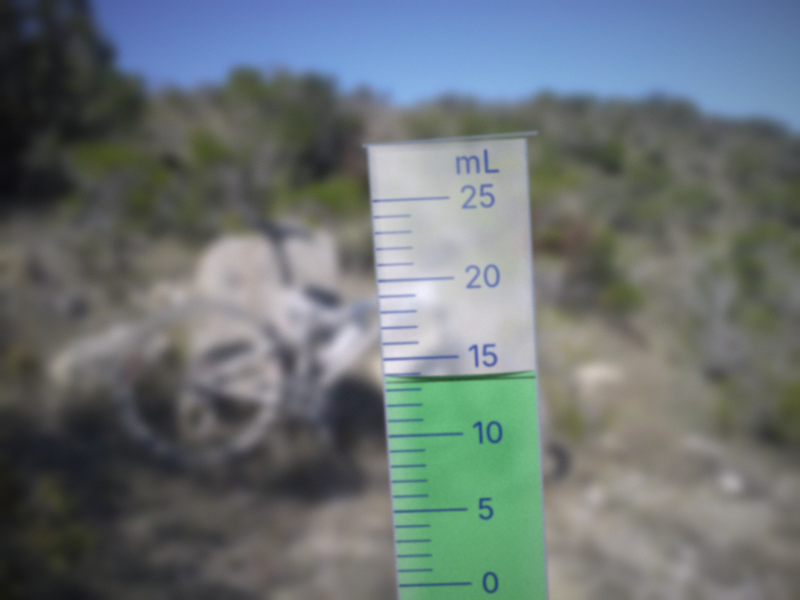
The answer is mL 13.5
